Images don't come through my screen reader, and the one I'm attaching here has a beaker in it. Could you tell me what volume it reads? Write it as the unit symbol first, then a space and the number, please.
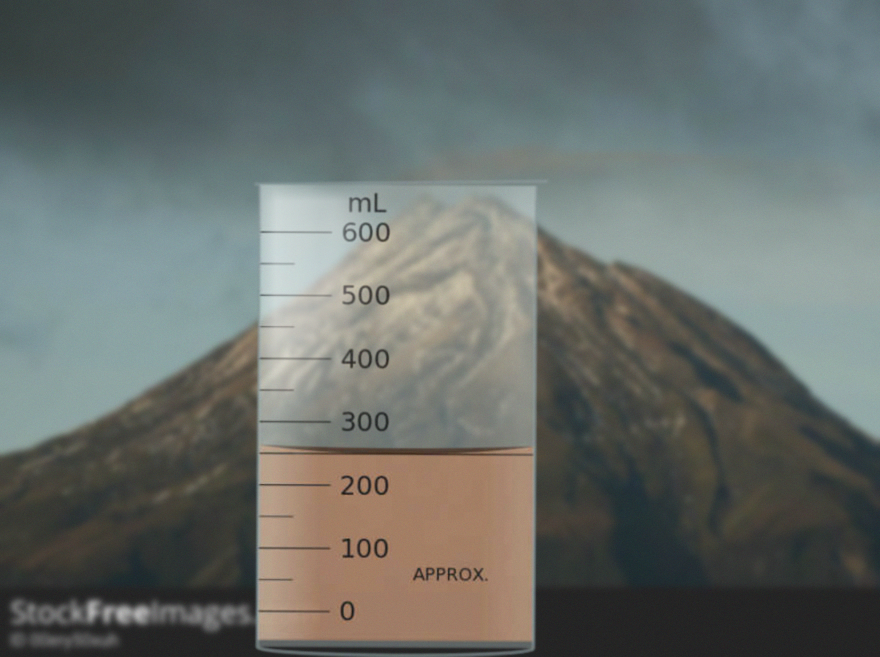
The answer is mL 250
